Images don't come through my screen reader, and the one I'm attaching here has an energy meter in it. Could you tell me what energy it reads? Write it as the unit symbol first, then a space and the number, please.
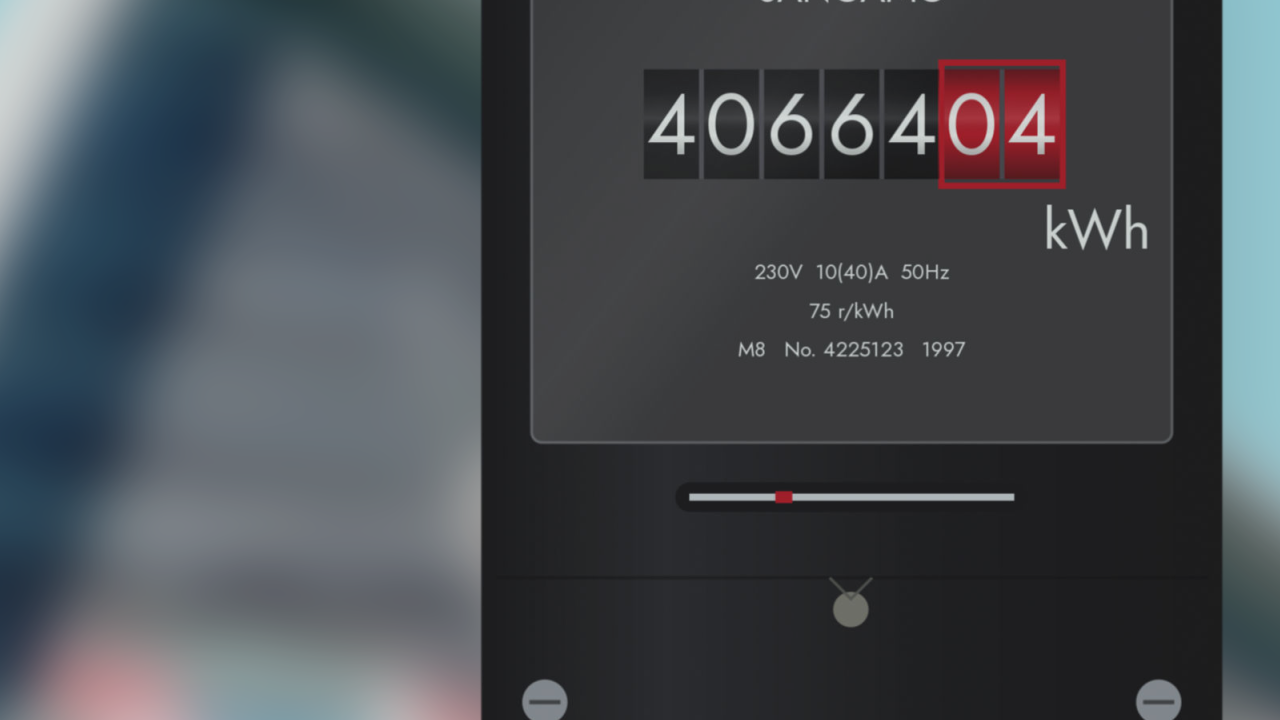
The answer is kWh 40664.04
